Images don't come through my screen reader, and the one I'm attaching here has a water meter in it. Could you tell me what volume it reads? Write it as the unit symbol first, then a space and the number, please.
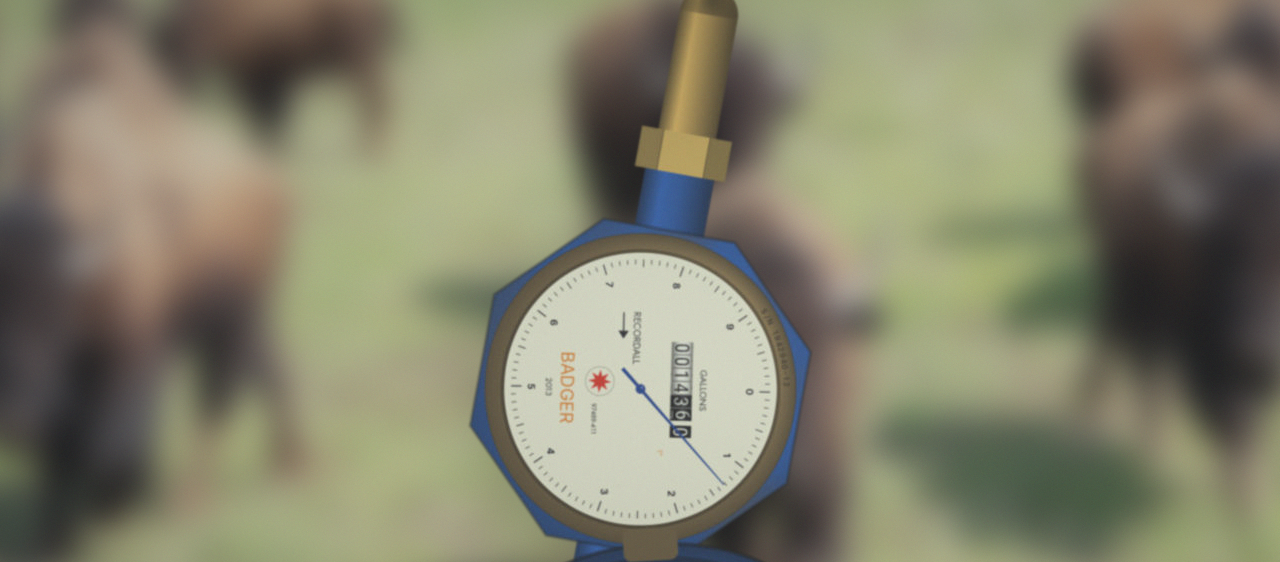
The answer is gal 14361.3
